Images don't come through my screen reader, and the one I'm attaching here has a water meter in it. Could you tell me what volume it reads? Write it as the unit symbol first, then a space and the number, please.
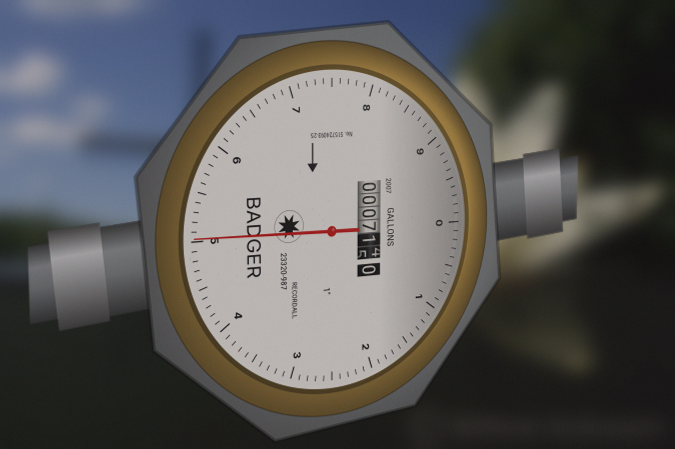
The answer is gal 7145.0
